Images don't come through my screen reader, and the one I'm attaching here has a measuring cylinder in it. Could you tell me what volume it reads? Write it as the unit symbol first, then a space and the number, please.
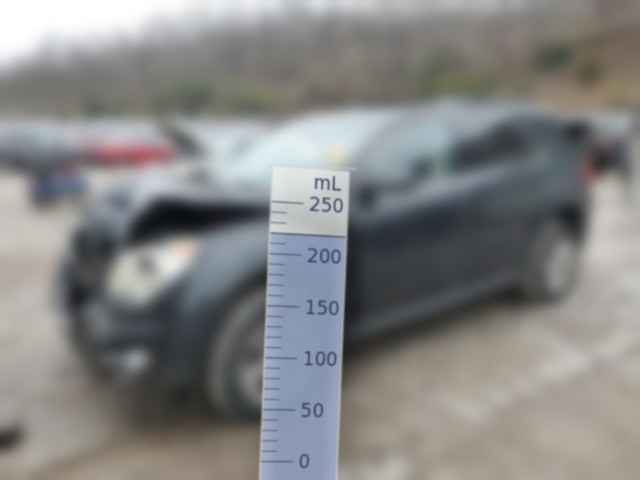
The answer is mL 220
